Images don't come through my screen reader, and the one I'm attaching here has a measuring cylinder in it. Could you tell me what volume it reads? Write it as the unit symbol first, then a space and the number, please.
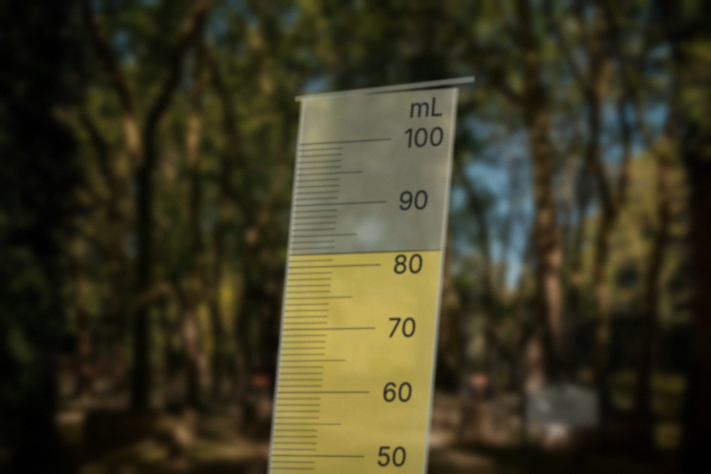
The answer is mL 82
